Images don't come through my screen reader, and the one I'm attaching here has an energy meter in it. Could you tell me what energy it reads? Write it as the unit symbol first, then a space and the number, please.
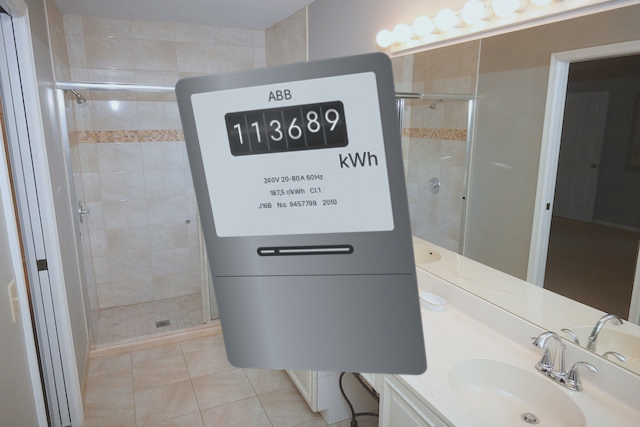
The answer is kWh 113689
